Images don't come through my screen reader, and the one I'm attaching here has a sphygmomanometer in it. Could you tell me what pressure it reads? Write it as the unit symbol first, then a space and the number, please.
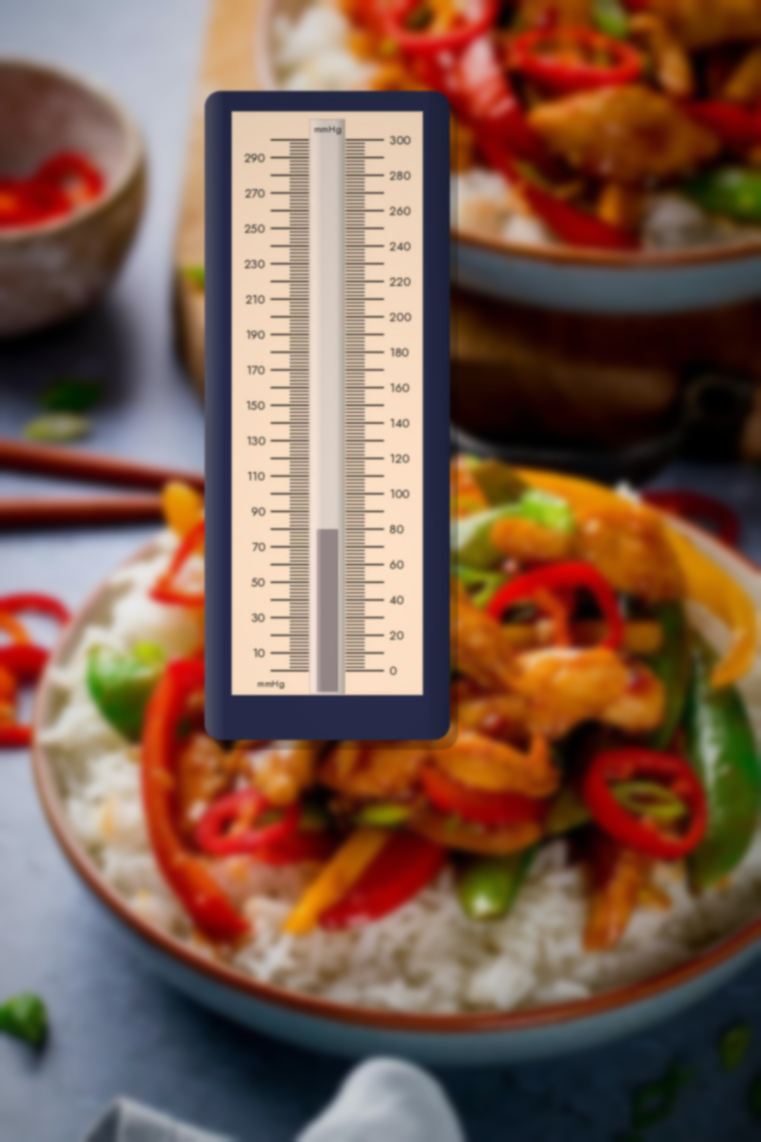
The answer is mmHg 80
